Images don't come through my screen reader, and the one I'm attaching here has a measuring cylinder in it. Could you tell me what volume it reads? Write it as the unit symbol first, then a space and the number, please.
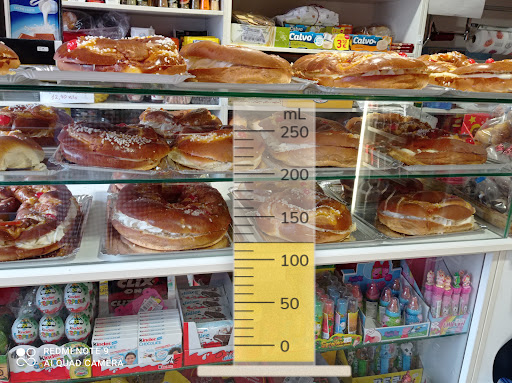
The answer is mL 120
